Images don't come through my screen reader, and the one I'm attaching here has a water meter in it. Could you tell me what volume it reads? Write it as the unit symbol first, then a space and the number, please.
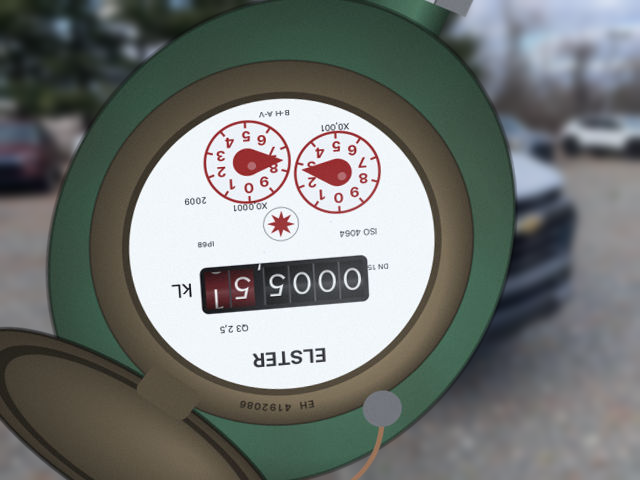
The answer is kL 5.5127
